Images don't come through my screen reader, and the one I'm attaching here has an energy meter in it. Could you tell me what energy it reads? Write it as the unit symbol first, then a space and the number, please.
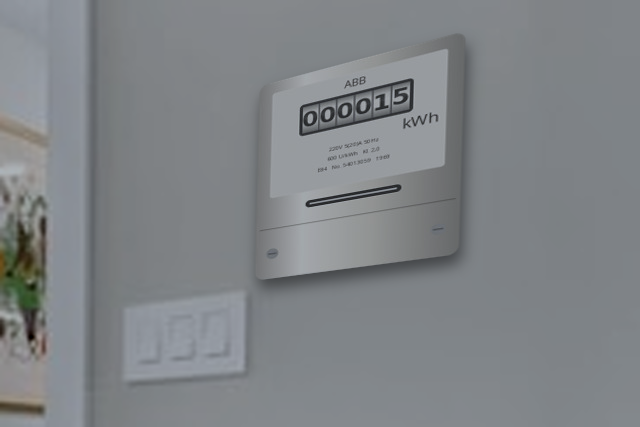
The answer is kWh 15
